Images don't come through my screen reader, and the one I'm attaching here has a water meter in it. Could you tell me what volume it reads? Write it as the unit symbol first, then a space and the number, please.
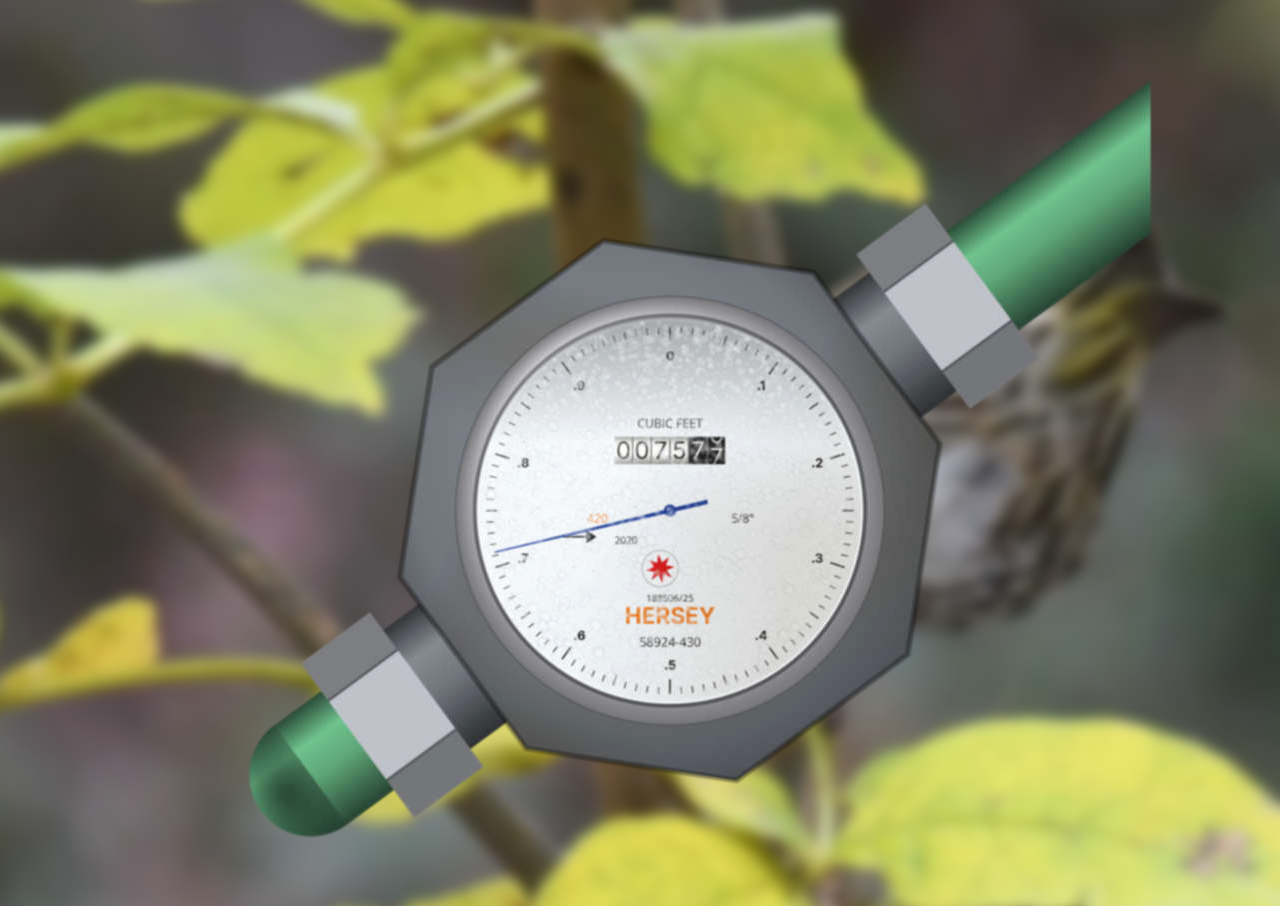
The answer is ft³ 7576.71
